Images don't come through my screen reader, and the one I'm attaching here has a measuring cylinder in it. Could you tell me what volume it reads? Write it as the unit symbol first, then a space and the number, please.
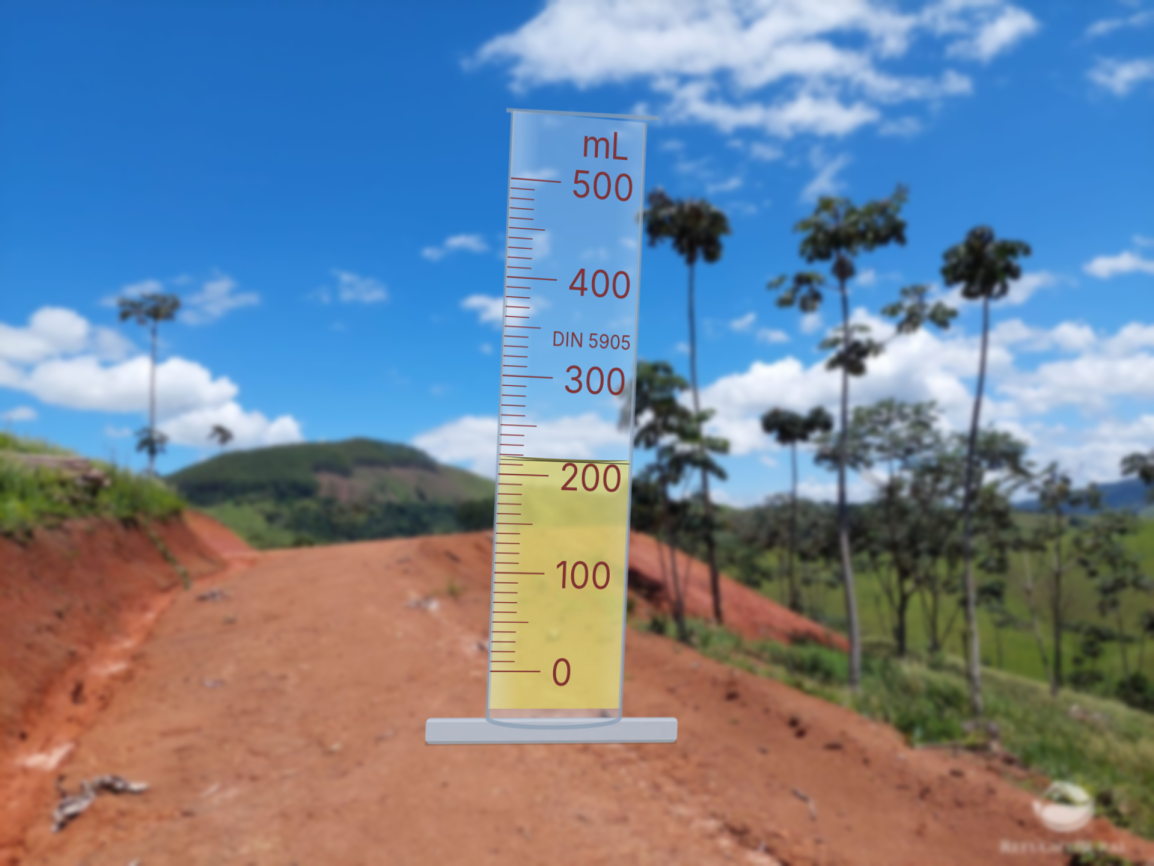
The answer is mL 215
